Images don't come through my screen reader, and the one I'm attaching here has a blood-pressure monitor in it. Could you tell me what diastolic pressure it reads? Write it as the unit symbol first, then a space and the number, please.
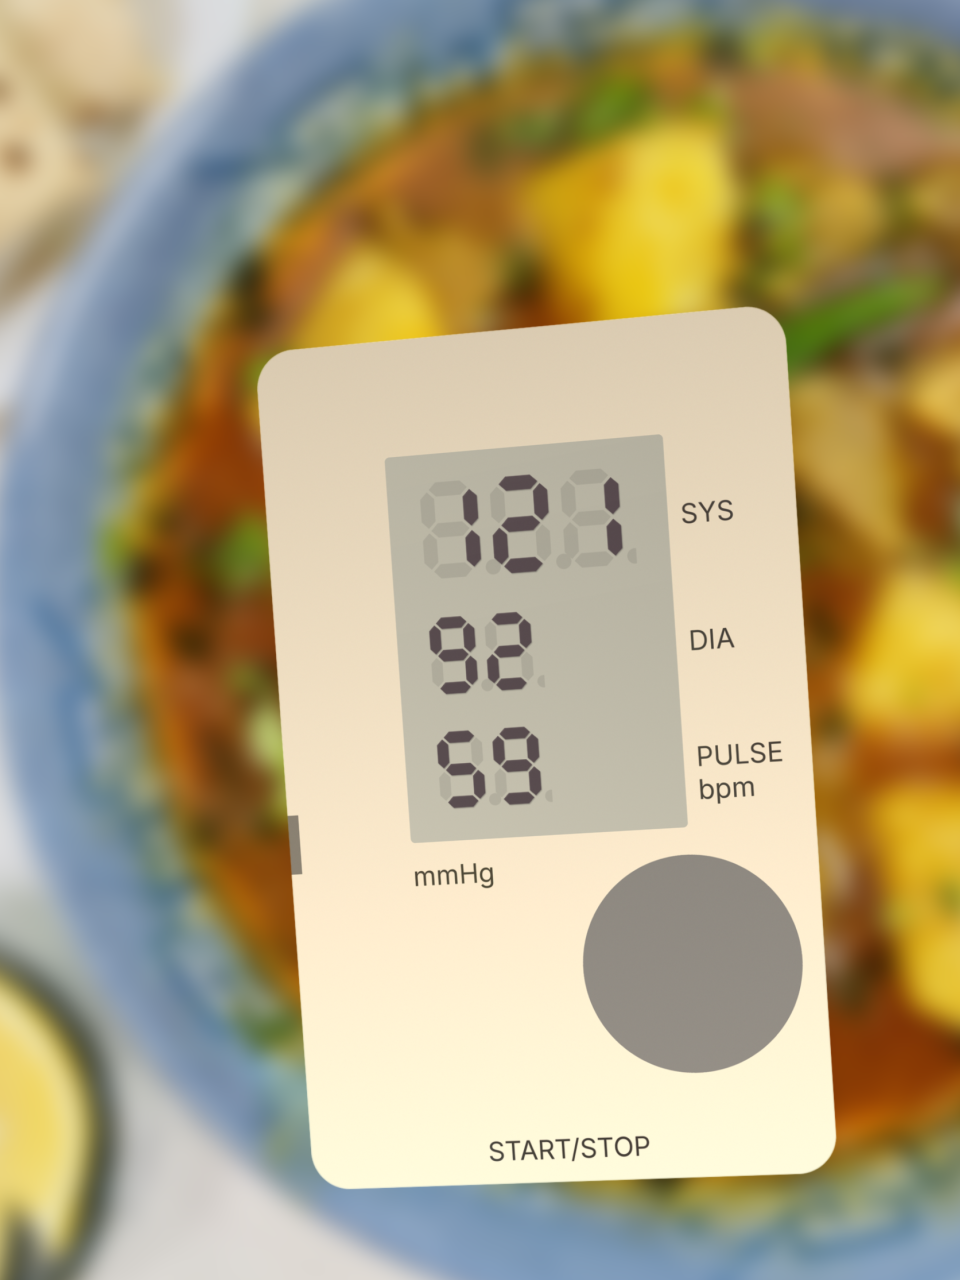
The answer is mmHg 92
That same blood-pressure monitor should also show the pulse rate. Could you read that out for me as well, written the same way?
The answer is bpm 59
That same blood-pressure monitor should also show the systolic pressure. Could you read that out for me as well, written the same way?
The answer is mmHg 121
